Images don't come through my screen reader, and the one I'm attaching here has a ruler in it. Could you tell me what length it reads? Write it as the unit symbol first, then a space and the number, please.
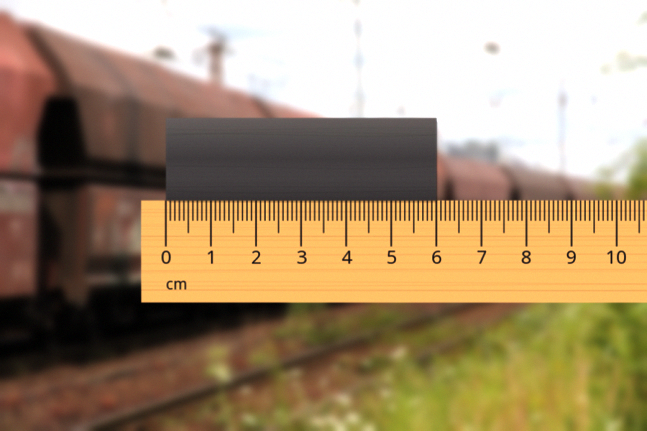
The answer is cm 6
